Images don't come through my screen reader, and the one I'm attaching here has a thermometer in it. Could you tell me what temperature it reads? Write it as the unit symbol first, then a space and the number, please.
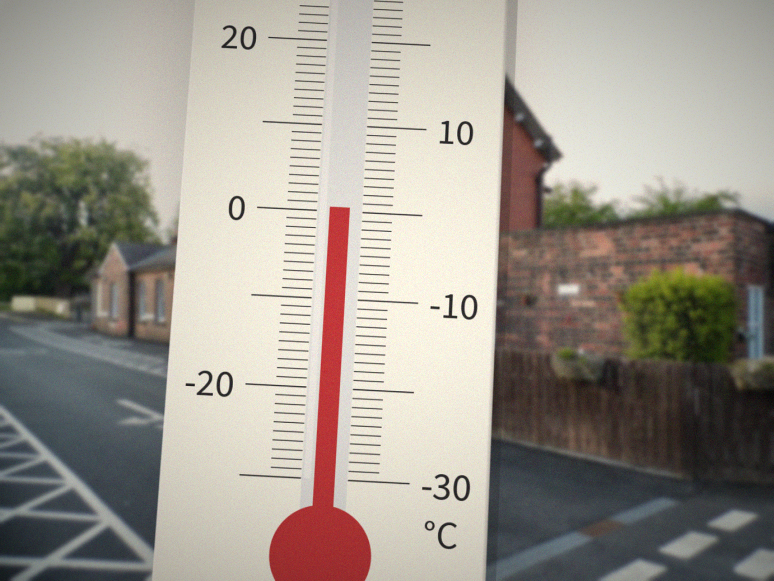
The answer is °C 0.5
